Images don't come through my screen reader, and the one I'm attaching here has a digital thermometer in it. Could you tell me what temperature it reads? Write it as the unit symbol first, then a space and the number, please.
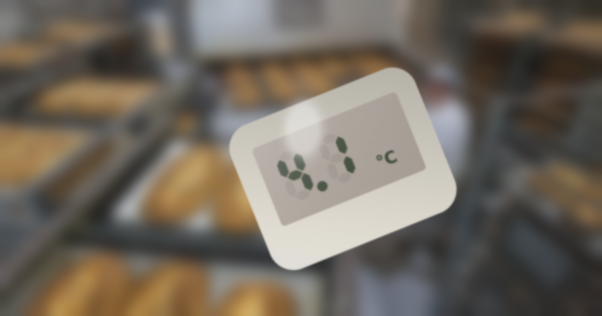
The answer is °C 4.1
